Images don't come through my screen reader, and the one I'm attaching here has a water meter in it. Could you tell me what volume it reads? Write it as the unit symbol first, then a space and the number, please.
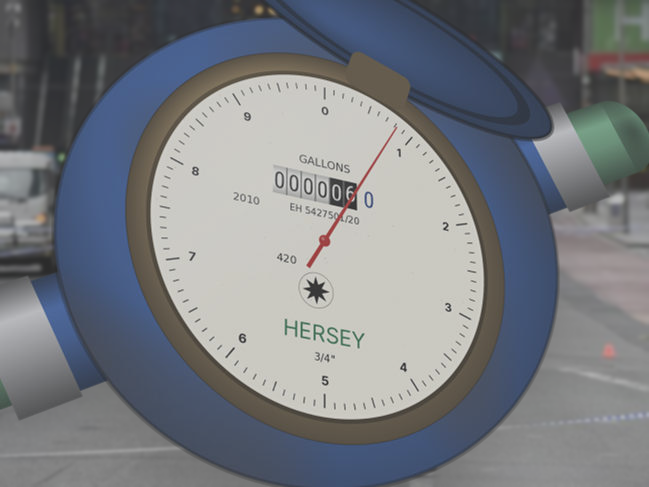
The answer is gal 60.8
